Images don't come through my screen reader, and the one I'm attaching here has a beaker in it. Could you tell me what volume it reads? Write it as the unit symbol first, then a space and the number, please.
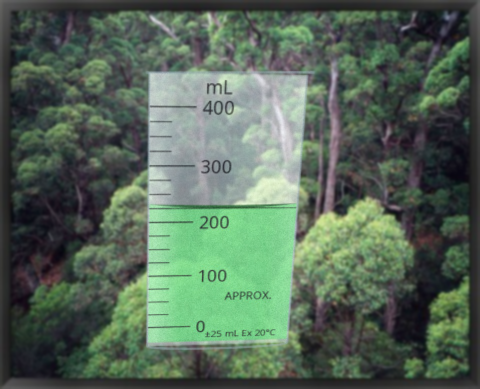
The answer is mL 225
